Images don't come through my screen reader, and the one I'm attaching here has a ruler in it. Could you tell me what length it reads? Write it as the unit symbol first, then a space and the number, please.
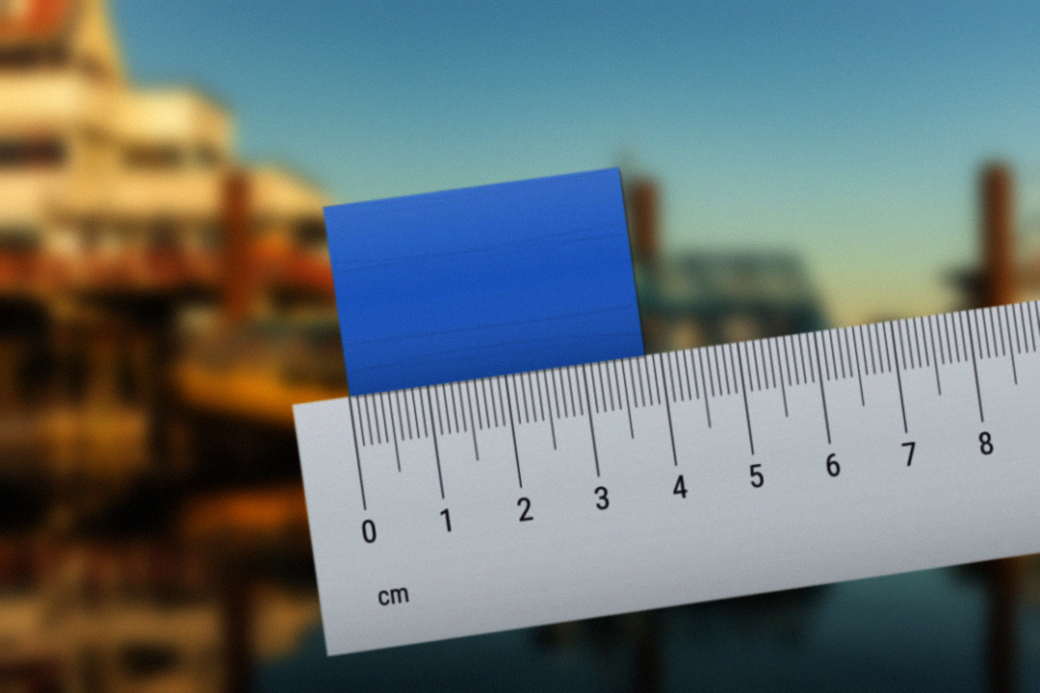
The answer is cm 3.8
